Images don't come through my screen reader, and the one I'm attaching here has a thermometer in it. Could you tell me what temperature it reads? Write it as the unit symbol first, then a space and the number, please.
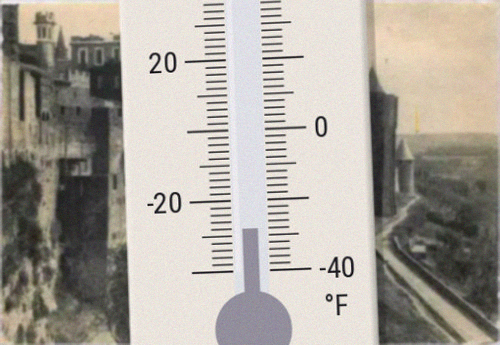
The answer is °F -28
